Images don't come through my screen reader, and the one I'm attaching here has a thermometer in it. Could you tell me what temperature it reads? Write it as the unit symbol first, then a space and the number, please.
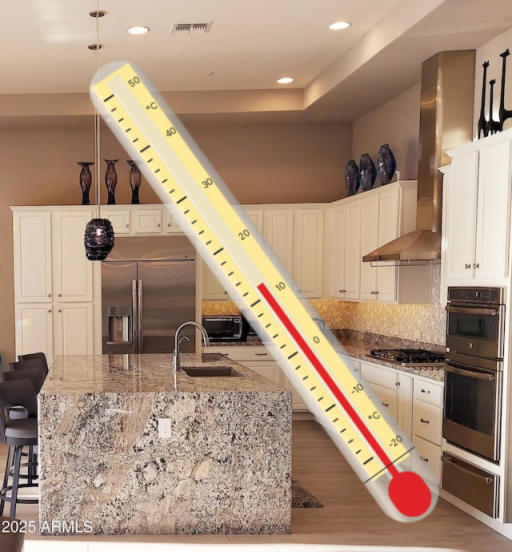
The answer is °C 12
